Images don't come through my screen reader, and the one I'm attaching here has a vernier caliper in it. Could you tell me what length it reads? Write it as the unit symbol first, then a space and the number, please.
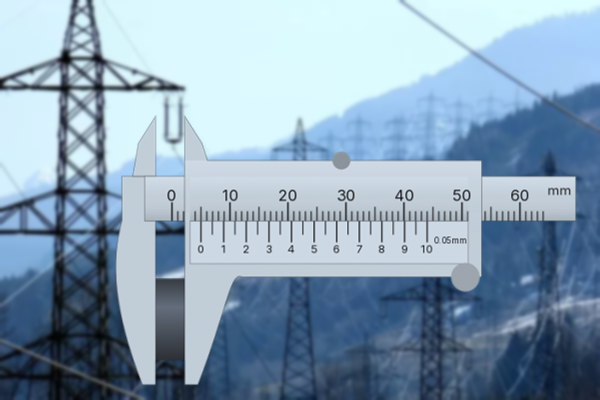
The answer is mm 5.0
